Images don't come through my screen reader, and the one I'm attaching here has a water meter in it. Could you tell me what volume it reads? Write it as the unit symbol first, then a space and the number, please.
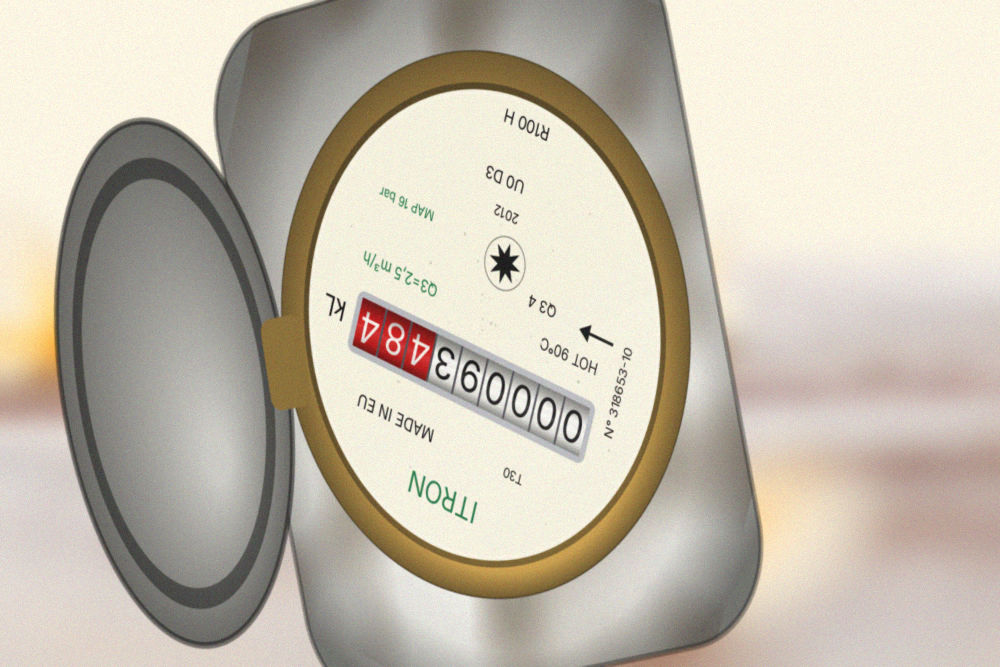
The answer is kL 93.484
